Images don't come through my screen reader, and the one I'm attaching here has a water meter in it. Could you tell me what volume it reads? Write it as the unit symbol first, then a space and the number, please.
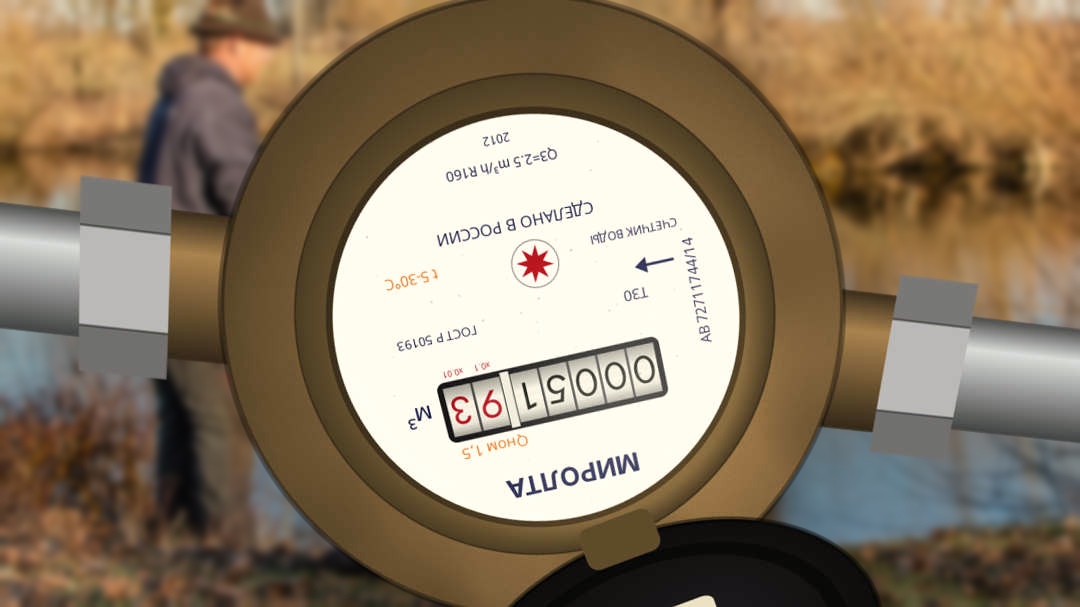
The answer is m³ 51.93
